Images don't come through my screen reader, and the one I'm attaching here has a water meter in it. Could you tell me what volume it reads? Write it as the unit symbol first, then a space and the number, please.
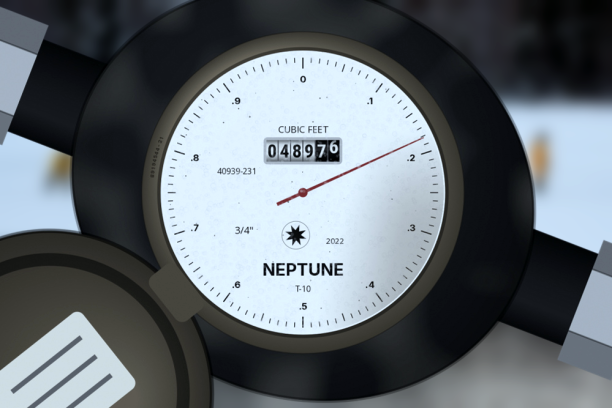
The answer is ft³ 48976.18
